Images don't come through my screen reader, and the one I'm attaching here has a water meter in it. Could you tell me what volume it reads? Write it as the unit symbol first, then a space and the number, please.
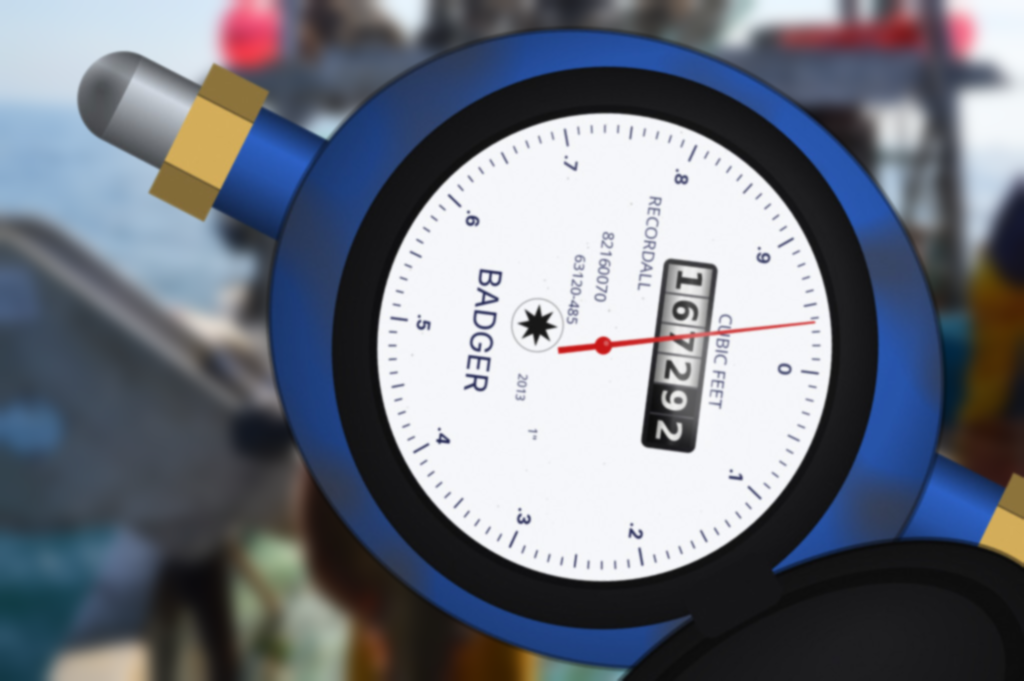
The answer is ft³ 167291.96
